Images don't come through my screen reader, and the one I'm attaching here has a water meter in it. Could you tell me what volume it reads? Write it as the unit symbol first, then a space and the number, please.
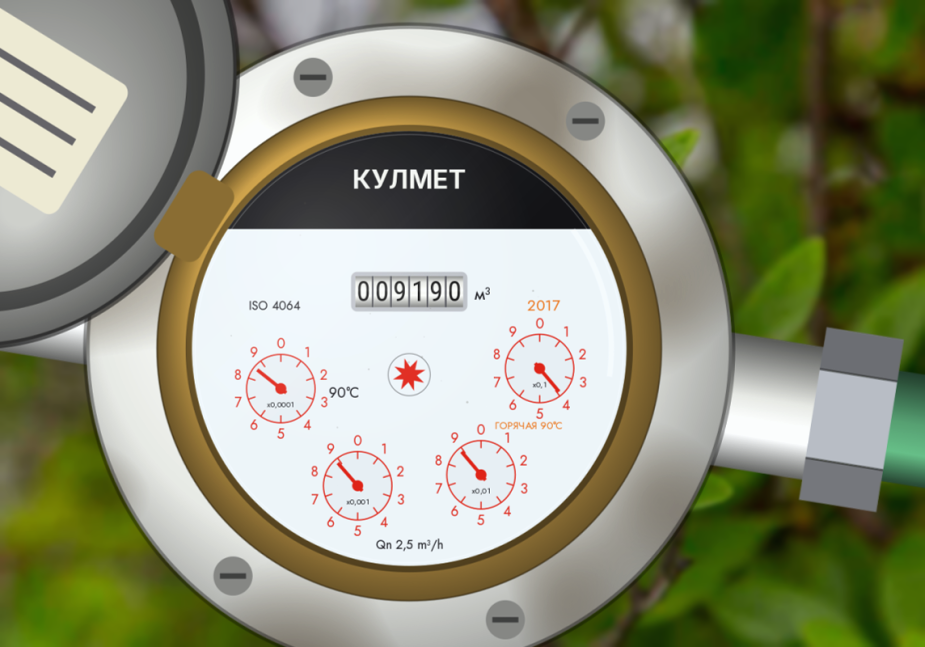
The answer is m³ 9190.3888
